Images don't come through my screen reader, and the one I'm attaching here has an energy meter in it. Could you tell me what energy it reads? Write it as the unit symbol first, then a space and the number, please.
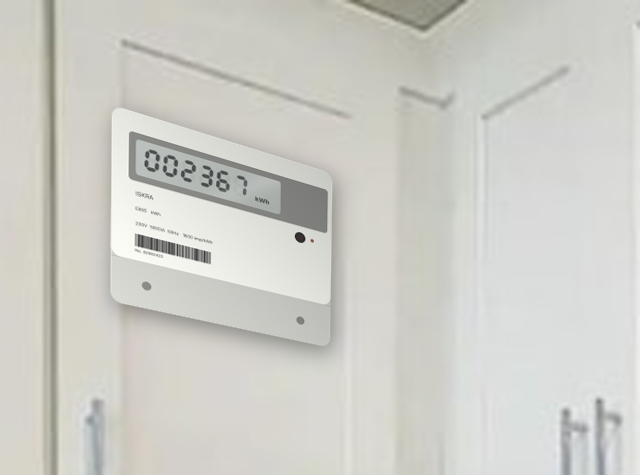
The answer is kWh 2367
